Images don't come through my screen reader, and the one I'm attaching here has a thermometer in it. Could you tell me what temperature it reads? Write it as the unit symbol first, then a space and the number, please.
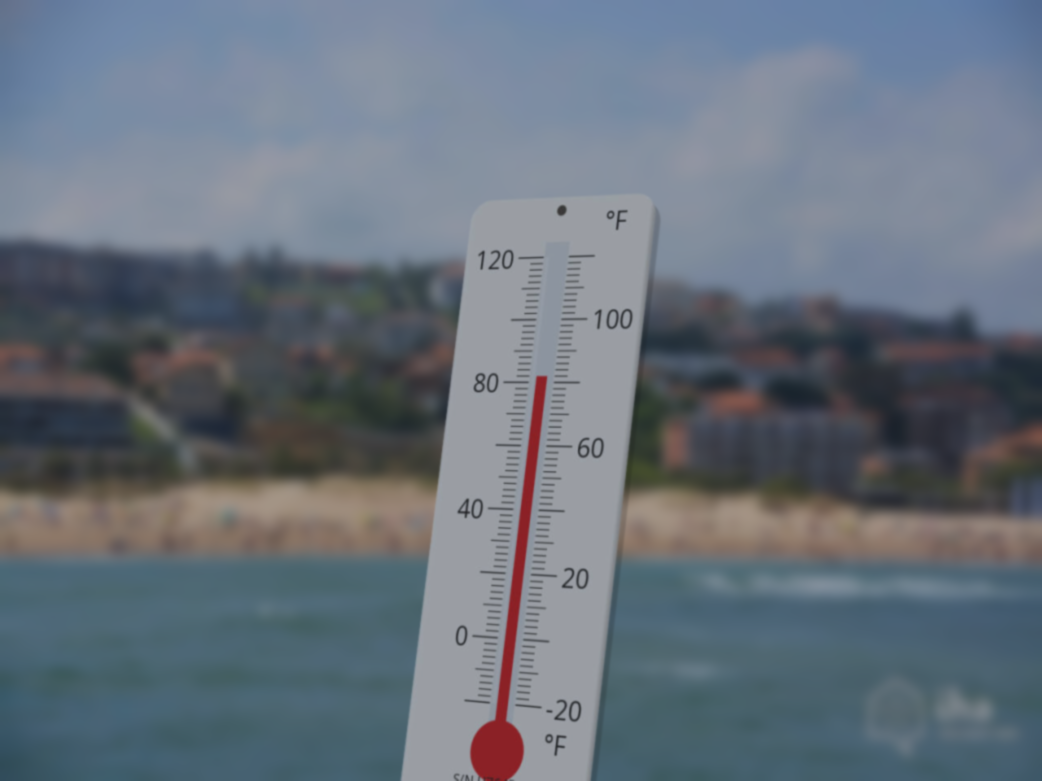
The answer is °F 82
